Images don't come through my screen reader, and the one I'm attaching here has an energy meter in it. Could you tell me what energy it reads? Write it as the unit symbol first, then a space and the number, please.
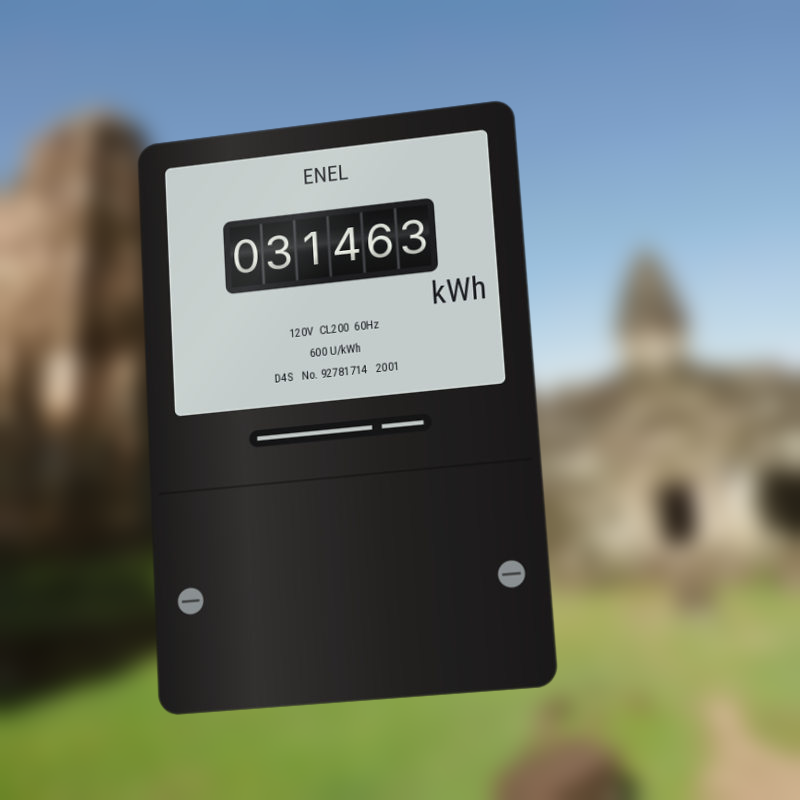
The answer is kWh 31463
